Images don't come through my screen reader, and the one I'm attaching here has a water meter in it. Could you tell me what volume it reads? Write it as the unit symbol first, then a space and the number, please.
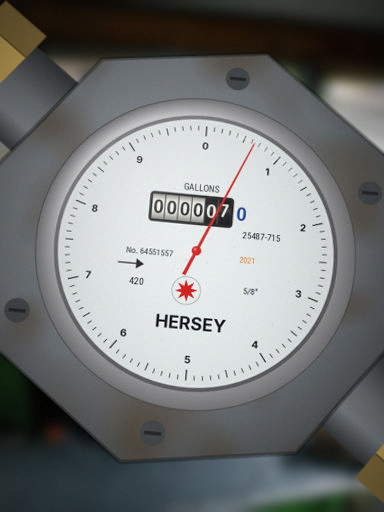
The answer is gal 70.6
